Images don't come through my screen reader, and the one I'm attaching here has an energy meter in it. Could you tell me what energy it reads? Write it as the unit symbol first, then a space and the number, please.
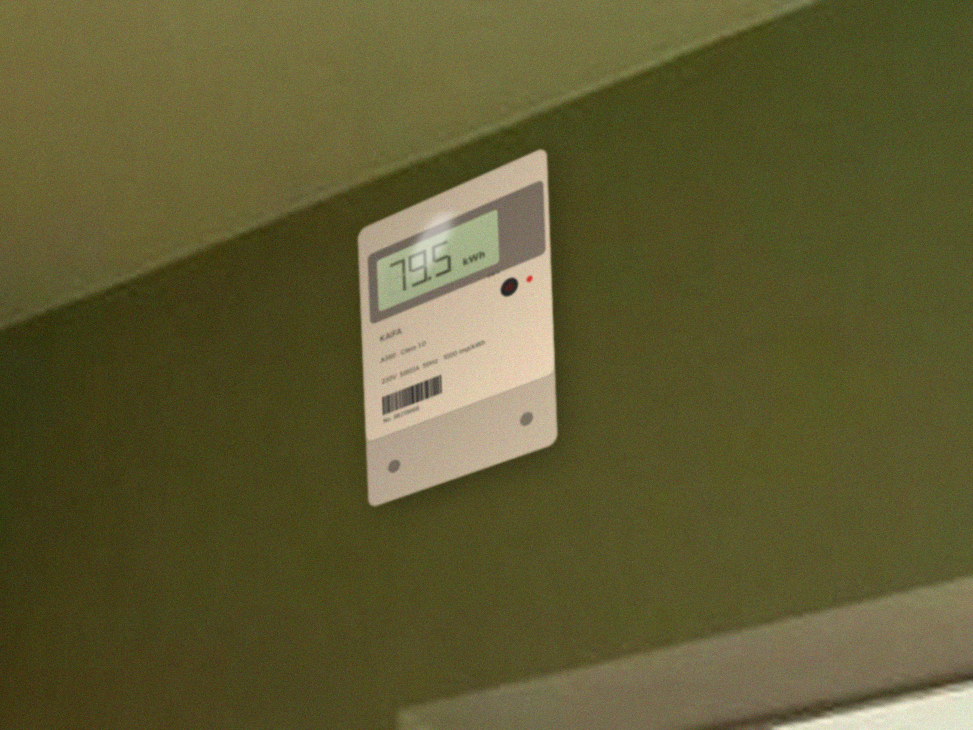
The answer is kWh 79.5
